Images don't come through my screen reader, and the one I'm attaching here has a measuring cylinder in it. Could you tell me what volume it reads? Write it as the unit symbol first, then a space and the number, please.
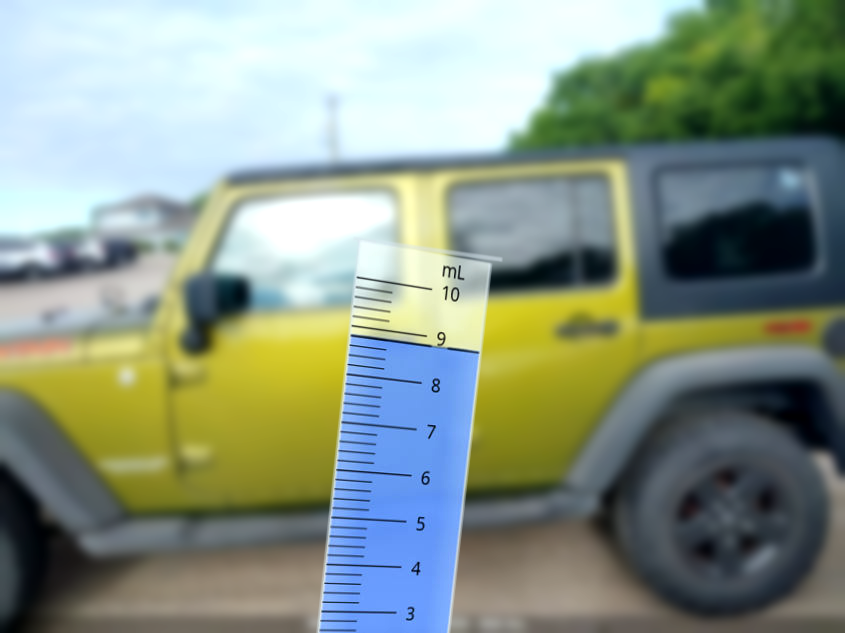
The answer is mL 8.8
